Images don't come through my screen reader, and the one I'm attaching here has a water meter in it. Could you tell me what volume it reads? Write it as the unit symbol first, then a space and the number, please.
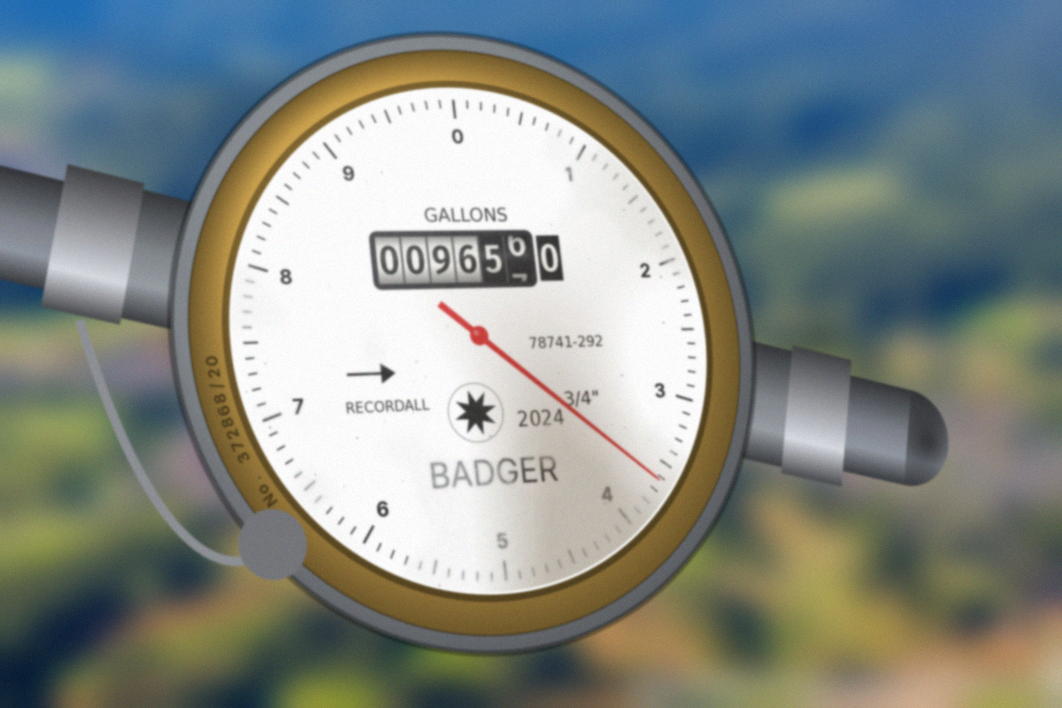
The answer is gal 96563.6
